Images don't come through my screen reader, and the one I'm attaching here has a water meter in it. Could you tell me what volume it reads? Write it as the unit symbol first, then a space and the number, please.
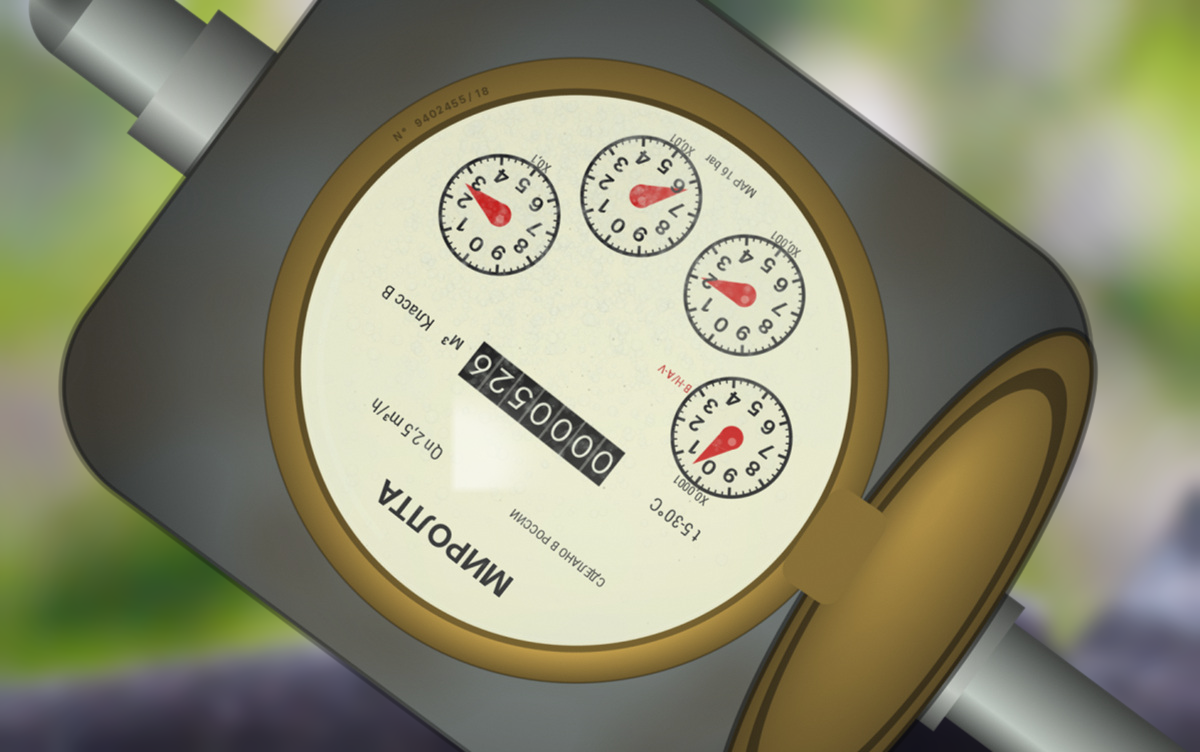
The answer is m³ 526.2620
